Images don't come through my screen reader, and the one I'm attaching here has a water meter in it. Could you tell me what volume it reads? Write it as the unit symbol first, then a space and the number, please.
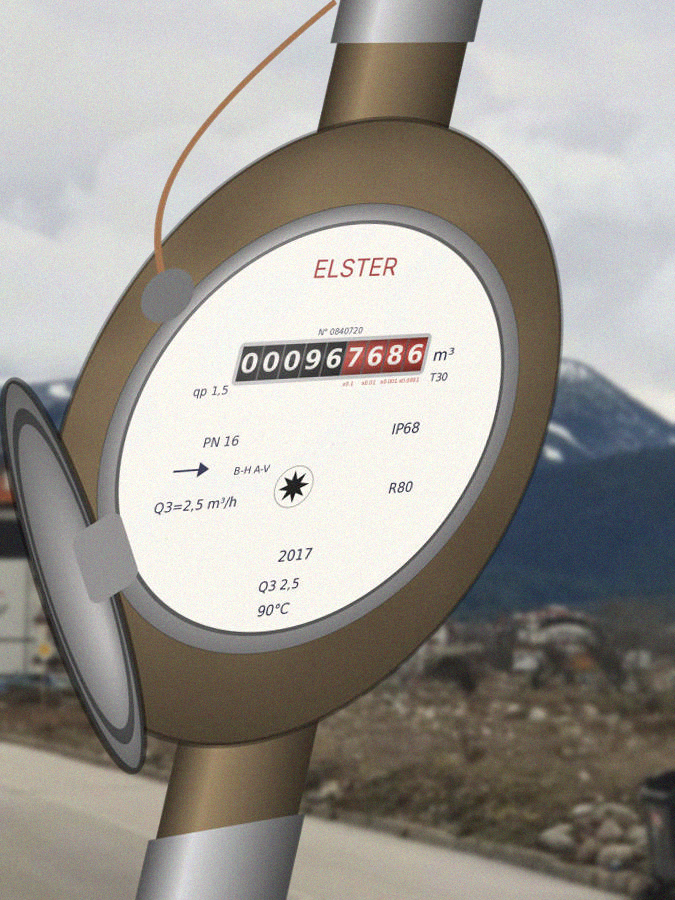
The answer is m³ 96.7686
